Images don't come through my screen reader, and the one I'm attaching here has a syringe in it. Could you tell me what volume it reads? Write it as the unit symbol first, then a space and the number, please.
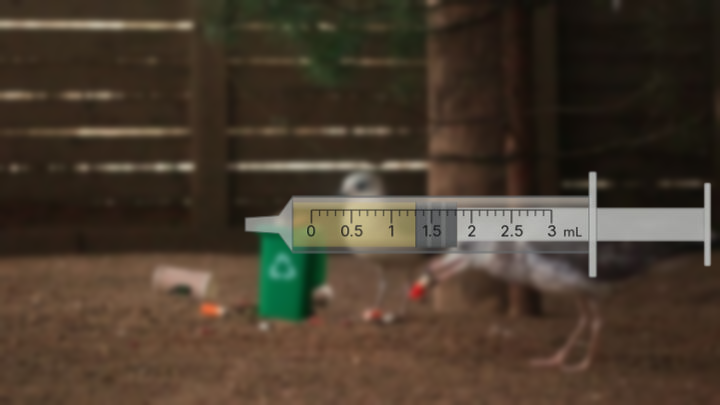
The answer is mL 1.3
